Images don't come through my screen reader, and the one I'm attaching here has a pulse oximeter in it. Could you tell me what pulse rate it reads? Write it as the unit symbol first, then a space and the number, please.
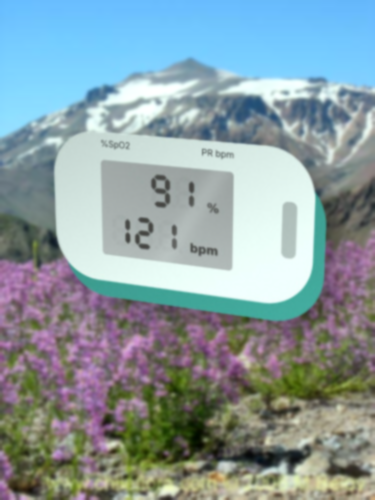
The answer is bpm 121
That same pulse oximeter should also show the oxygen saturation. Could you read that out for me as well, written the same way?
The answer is % 91
